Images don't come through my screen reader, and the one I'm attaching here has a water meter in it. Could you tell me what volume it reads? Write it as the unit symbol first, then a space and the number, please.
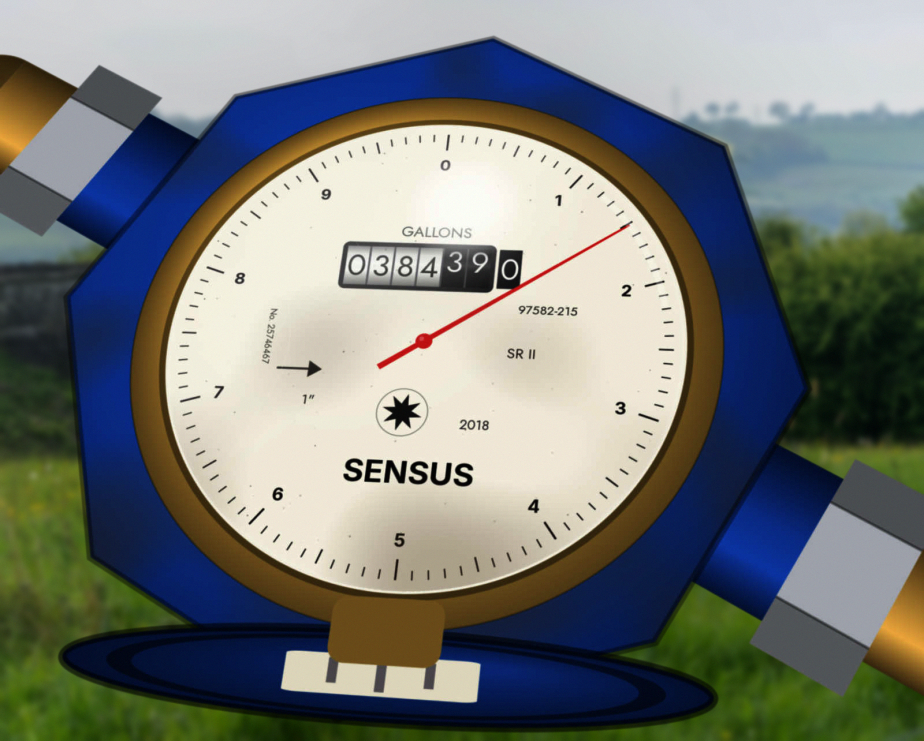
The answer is gal 384391.5
